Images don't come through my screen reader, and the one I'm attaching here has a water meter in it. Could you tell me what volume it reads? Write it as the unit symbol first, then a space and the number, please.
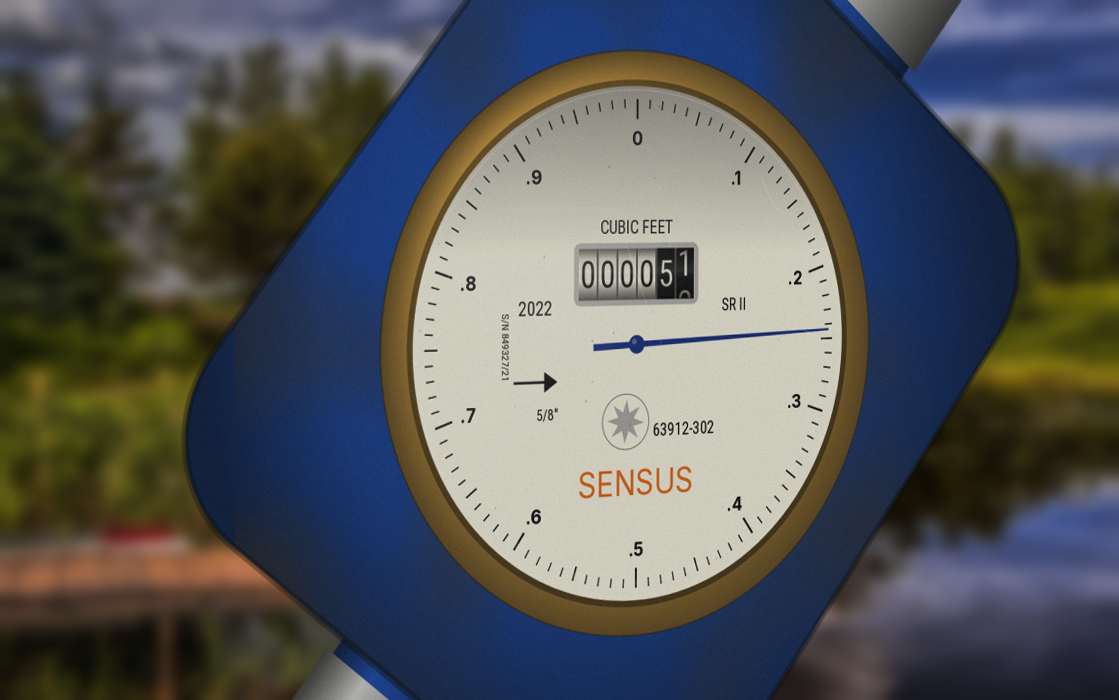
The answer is ft³ 51.24
